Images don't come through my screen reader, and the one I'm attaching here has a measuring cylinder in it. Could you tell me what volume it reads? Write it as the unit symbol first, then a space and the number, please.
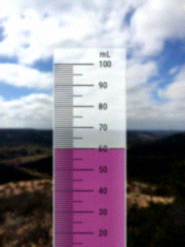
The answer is mL 60
